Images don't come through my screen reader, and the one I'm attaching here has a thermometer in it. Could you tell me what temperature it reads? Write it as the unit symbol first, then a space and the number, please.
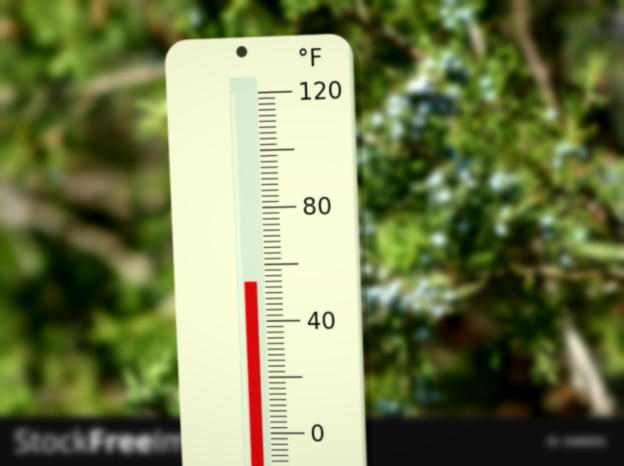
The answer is °F 54
